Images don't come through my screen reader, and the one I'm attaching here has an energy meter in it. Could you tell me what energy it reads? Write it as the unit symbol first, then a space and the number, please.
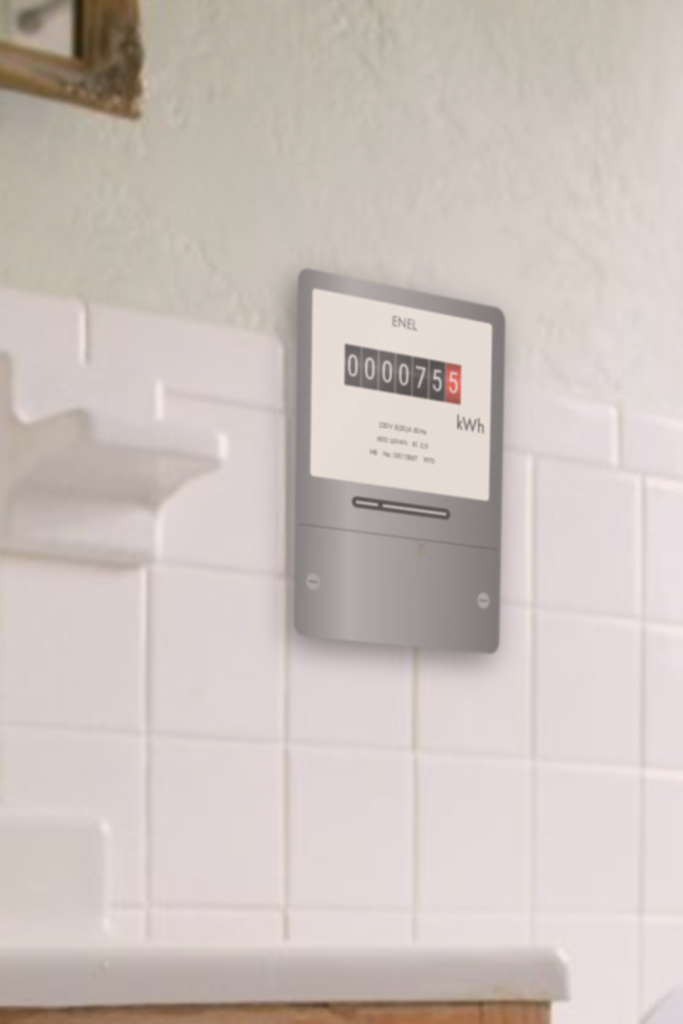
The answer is kWh 75.5
